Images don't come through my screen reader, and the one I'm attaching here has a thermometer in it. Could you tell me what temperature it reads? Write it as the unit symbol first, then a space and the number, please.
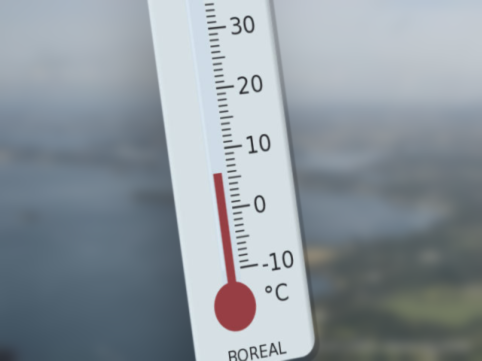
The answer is °C 6
